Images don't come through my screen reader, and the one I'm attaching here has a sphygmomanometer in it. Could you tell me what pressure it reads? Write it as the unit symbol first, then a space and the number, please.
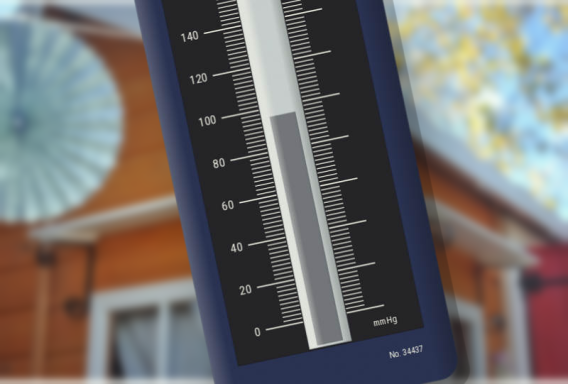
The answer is mmHg 96
